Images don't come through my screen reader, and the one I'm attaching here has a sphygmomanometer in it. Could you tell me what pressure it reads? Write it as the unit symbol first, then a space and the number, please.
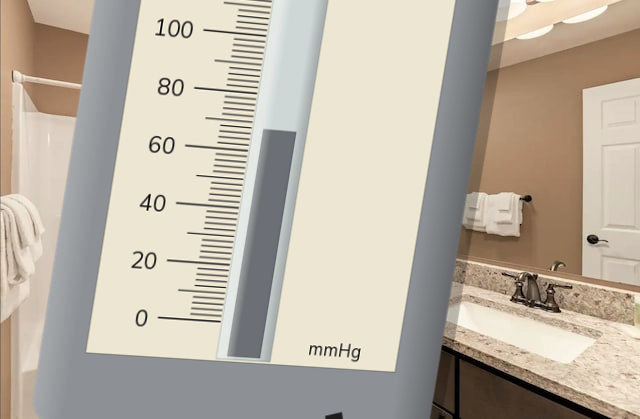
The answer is mmHg 68
